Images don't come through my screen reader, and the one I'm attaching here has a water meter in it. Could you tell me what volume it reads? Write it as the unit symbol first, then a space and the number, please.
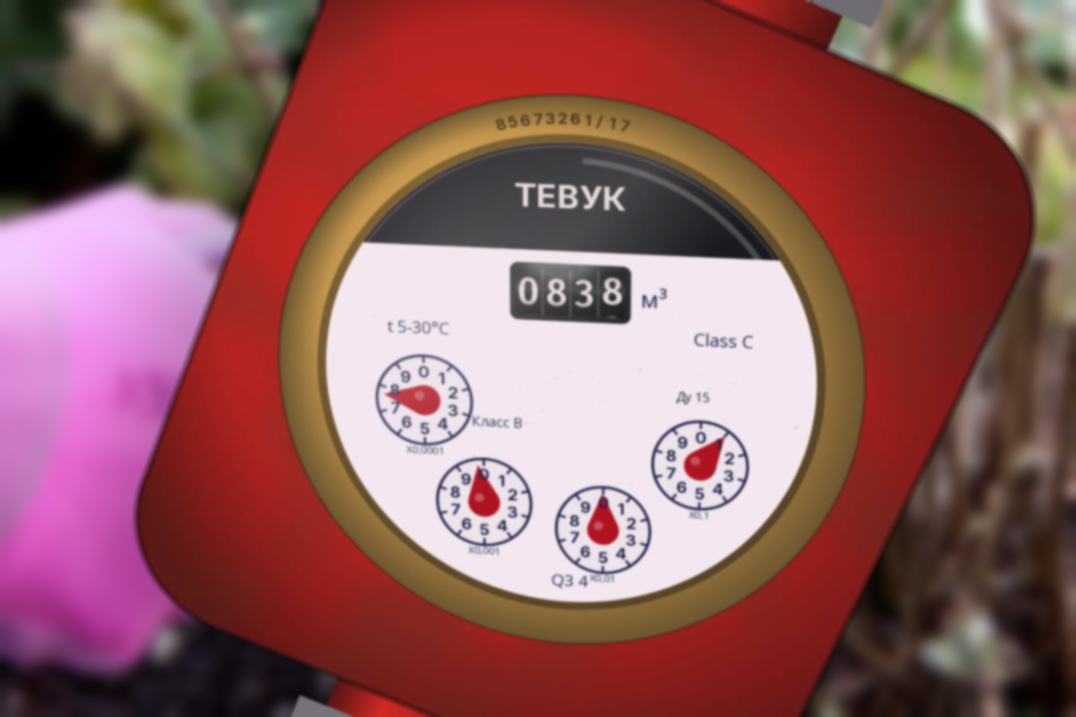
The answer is m³ 838.0997
